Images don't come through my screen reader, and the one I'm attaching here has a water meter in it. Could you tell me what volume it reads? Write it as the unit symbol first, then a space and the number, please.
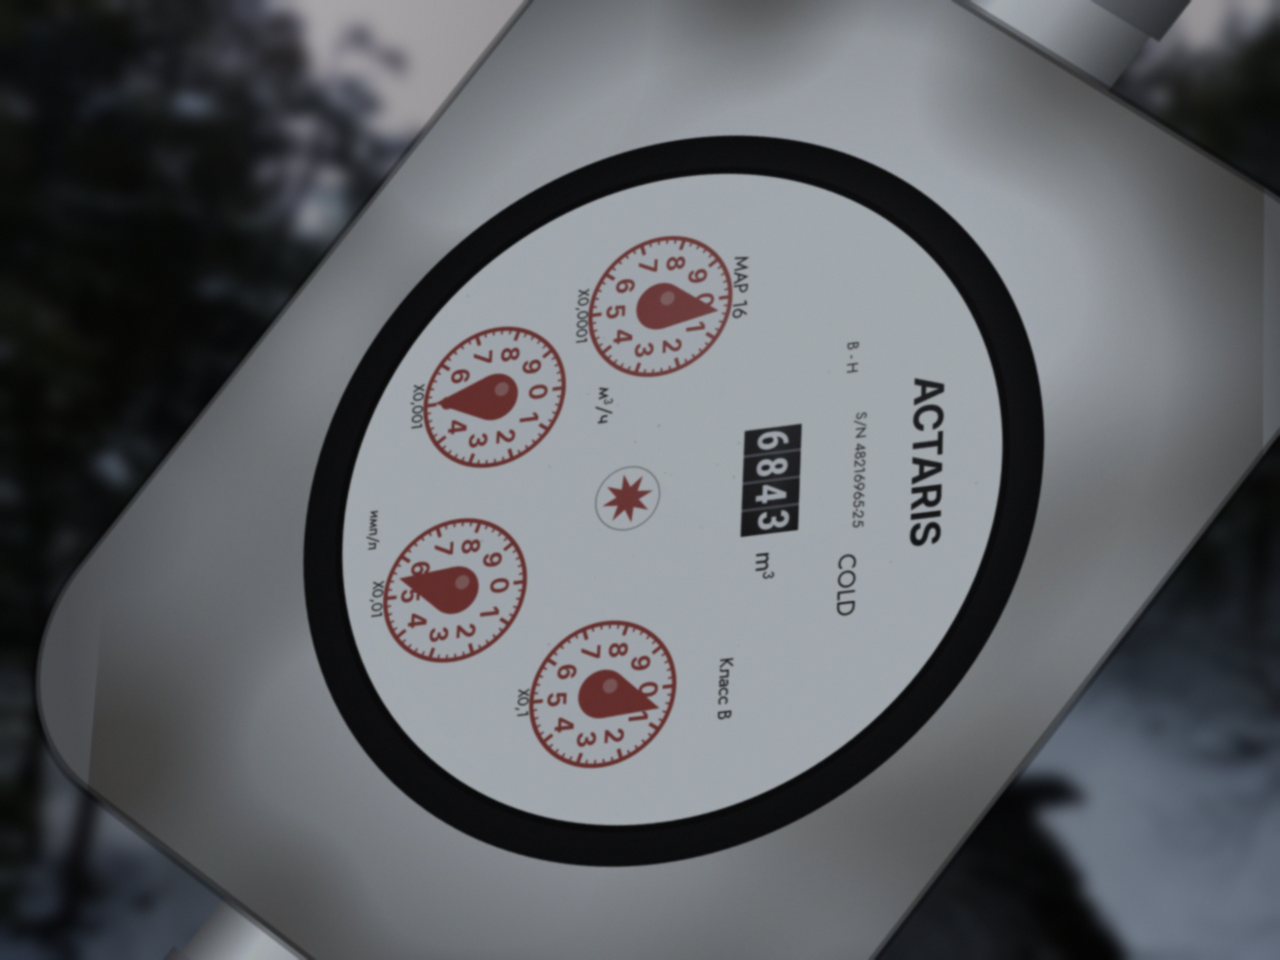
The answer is m³ 6843.0550
